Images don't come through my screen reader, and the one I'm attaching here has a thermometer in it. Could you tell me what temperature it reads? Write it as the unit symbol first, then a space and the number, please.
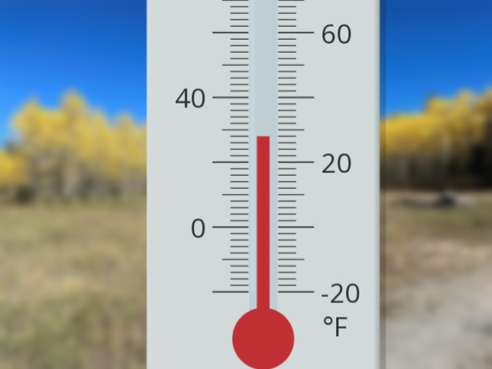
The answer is °F 28
